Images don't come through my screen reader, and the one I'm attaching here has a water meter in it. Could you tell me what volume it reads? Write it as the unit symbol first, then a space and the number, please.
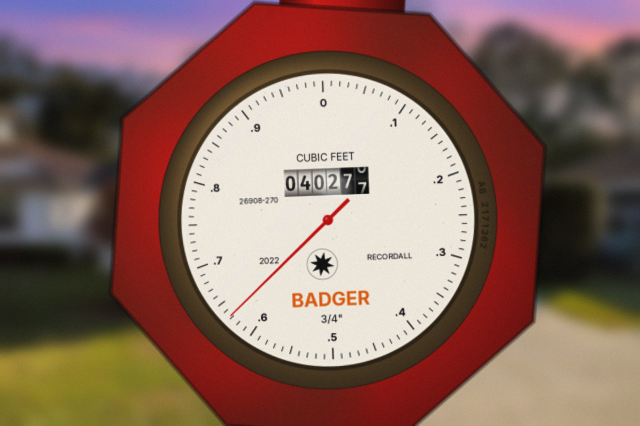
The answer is ft³ 40276.63
